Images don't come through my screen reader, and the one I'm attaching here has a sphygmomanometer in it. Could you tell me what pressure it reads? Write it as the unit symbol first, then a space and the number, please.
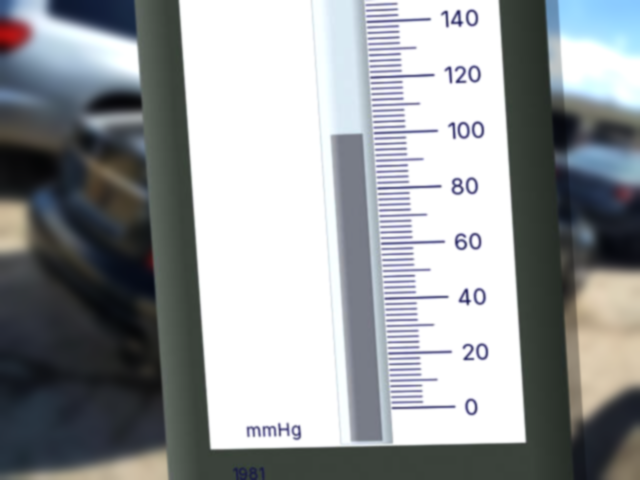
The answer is mmHg 100
